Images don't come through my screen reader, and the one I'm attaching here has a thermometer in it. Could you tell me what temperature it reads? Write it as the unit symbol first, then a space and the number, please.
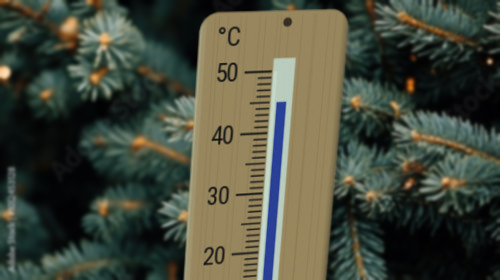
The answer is °C 45
